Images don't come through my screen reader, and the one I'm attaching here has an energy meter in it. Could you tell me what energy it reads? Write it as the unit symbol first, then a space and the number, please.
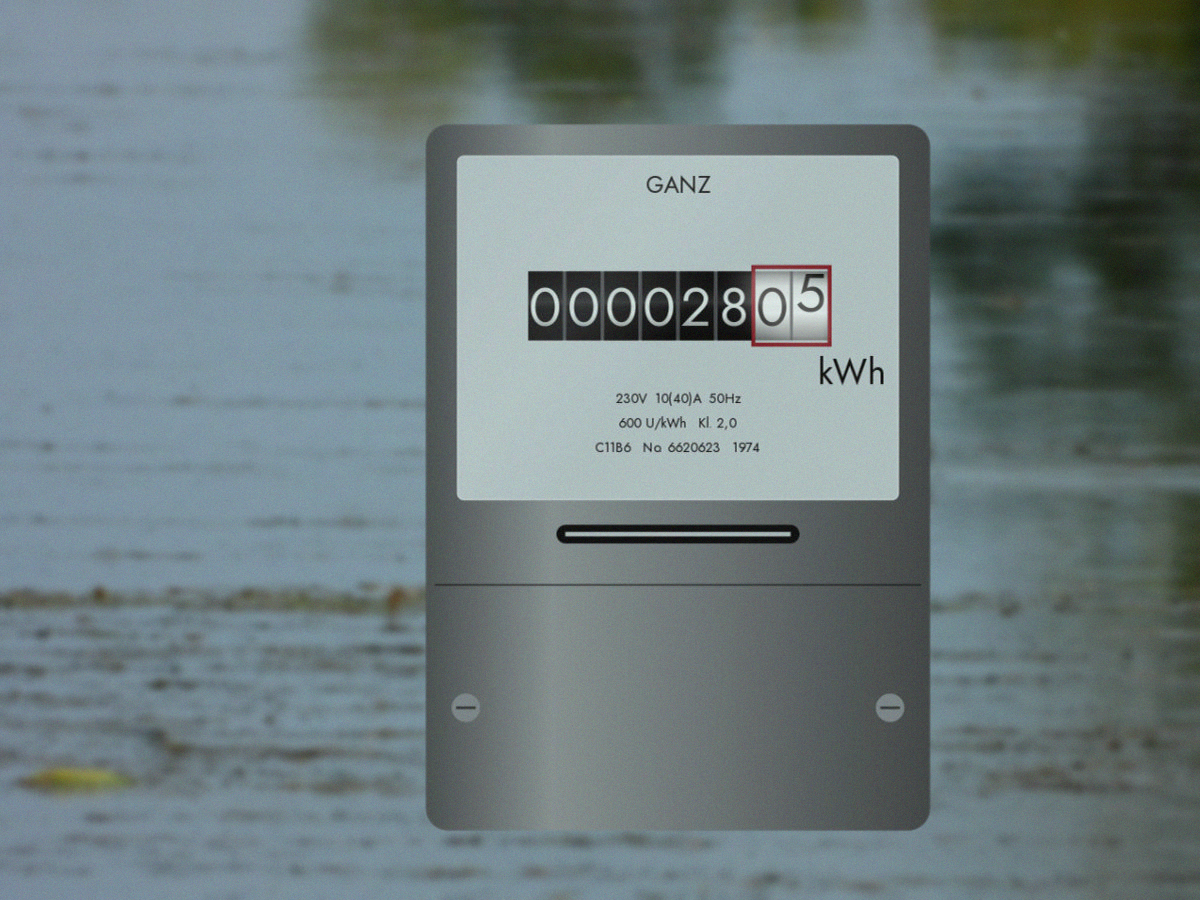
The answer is kWh 28.05
